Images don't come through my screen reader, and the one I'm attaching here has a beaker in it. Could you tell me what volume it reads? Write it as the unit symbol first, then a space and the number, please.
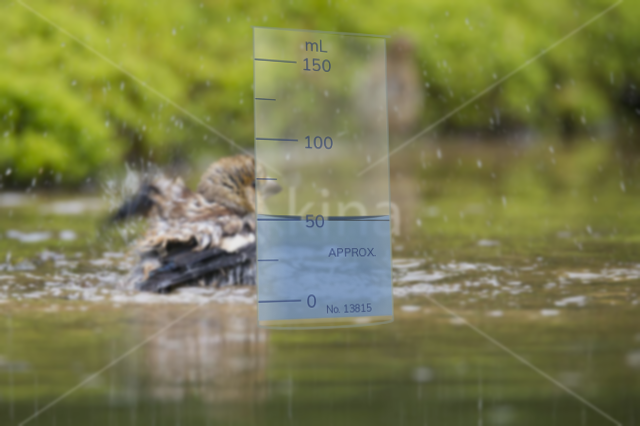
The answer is mL 50
